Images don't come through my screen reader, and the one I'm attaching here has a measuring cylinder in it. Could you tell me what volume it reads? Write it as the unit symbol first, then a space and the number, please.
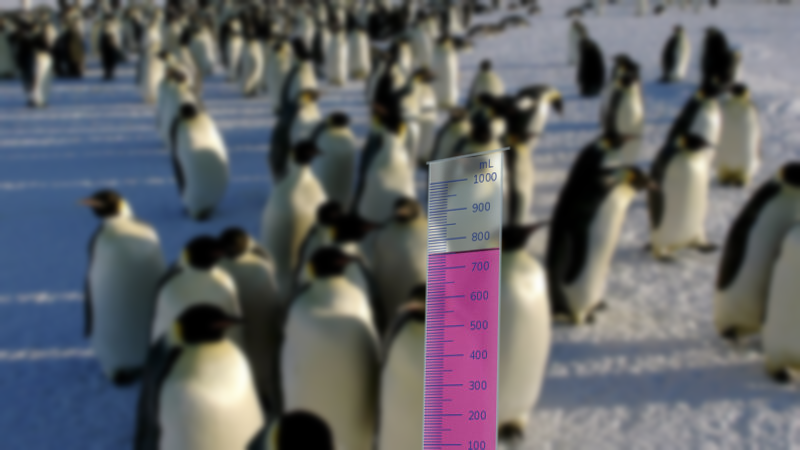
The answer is mL 750
